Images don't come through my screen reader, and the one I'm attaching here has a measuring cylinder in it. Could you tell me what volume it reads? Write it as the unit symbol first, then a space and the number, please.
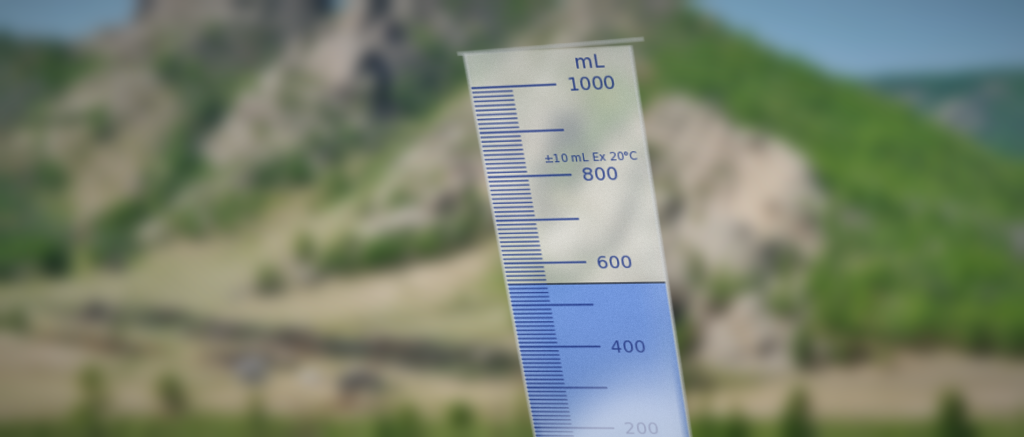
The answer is mL 550
